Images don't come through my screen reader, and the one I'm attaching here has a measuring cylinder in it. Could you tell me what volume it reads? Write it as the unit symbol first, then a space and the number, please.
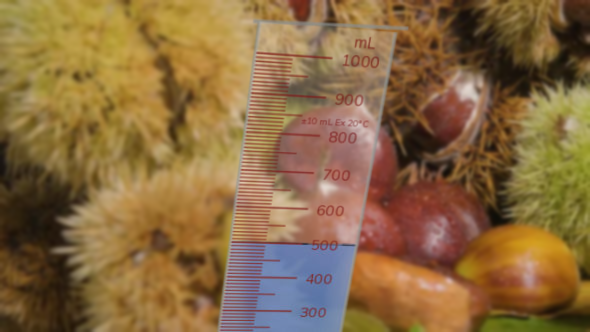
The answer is mL 500
